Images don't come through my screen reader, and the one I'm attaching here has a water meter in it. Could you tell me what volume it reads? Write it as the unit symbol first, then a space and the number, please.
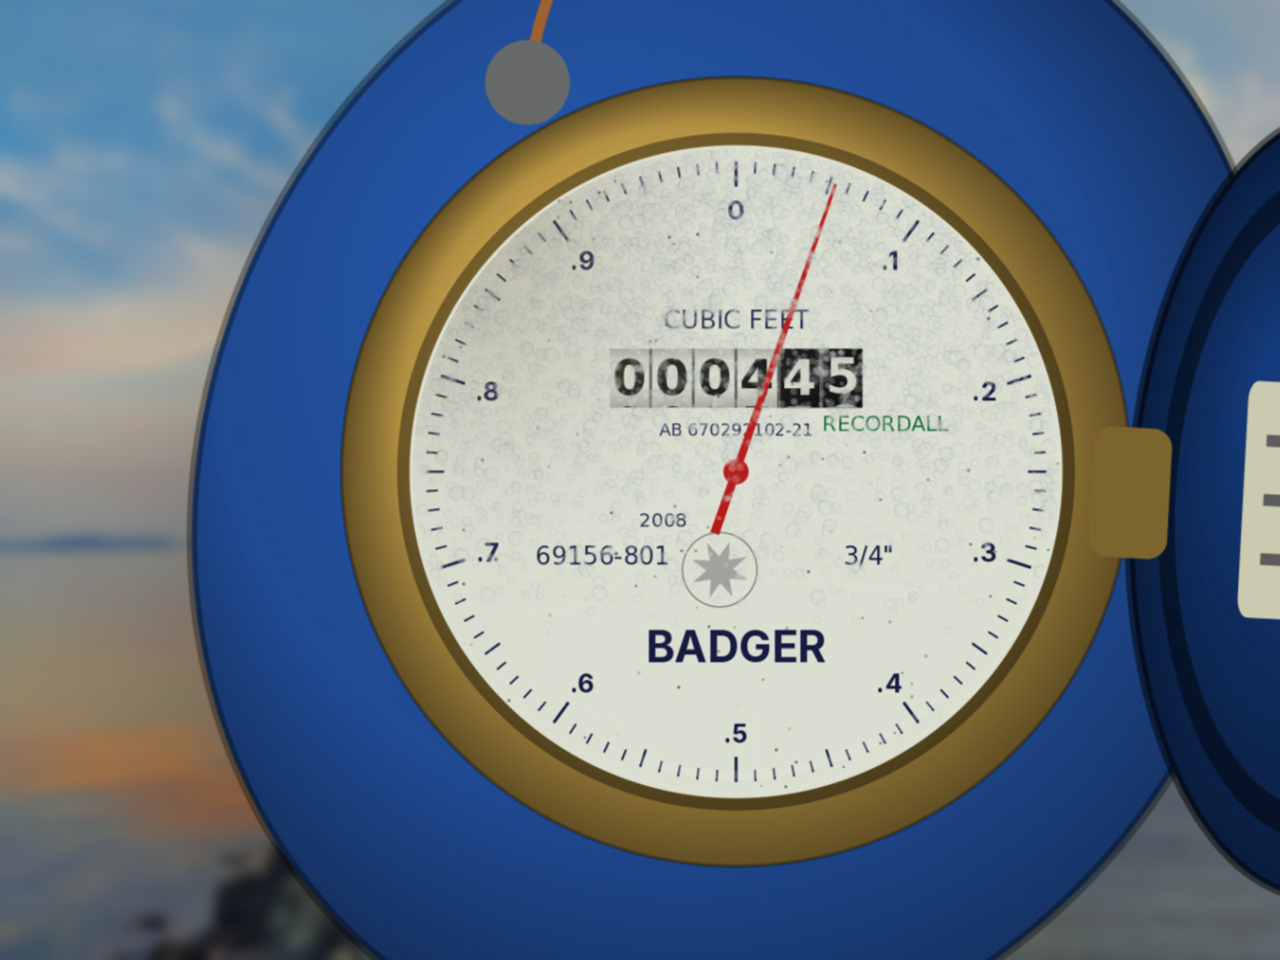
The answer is ft³ 445.05
